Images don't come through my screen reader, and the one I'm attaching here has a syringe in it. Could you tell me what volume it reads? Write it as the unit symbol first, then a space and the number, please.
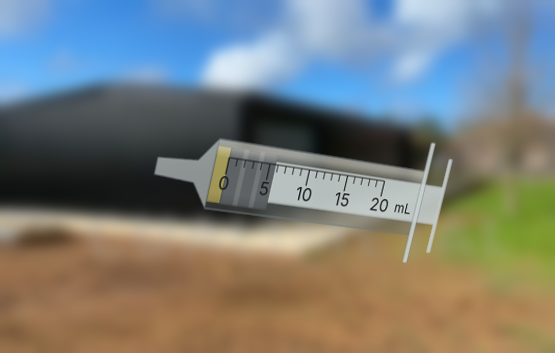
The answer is mL 0
